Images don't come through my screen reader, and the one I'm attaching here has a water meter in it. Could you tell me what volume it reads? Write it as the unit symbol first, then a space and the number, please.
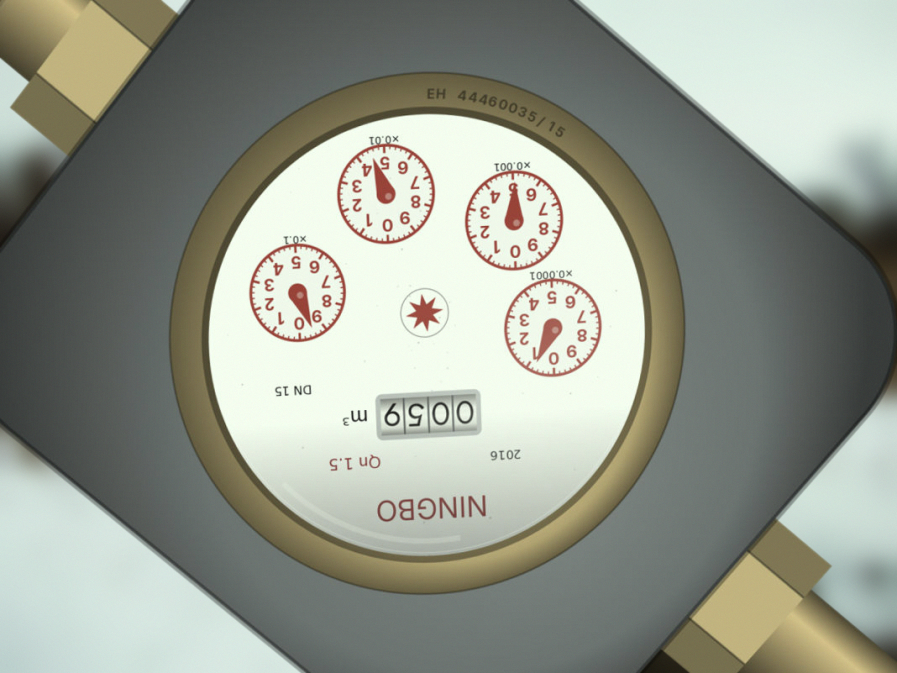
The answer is m³ 58.9450
